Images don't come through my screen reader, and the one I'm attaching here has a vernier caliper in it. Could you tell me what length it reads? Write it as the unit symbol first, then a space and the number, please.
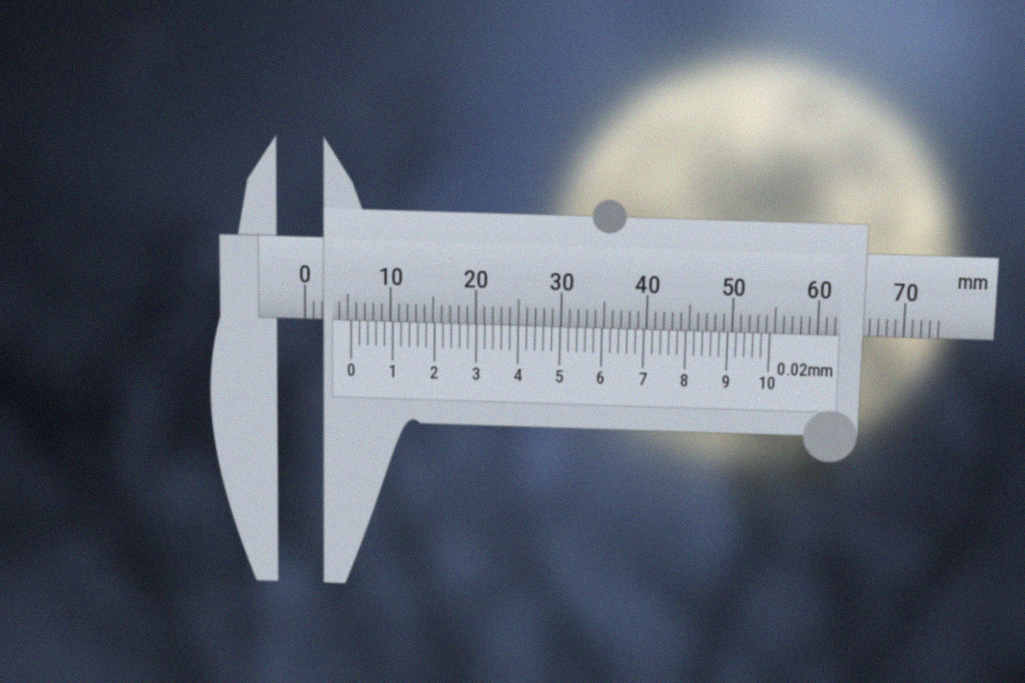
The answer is mm 5.4
